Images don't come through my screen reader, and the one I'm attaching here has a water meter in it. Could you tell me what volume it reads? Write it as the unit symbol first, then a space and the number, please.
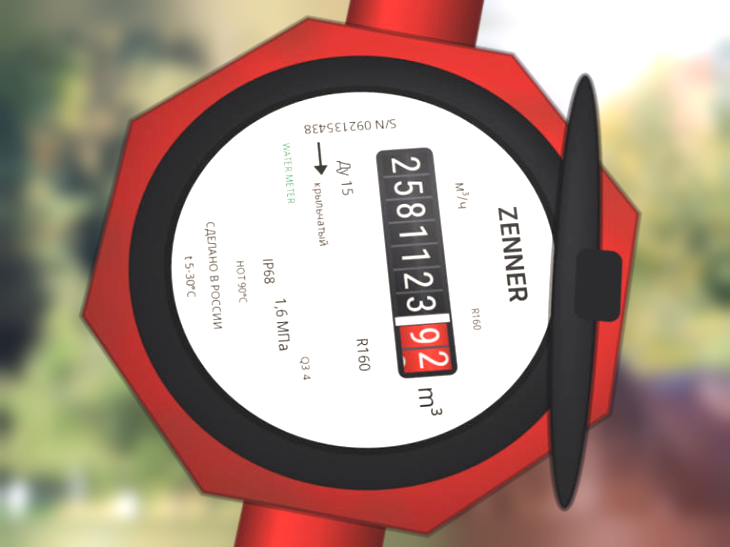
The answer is m³ 2581123.92
